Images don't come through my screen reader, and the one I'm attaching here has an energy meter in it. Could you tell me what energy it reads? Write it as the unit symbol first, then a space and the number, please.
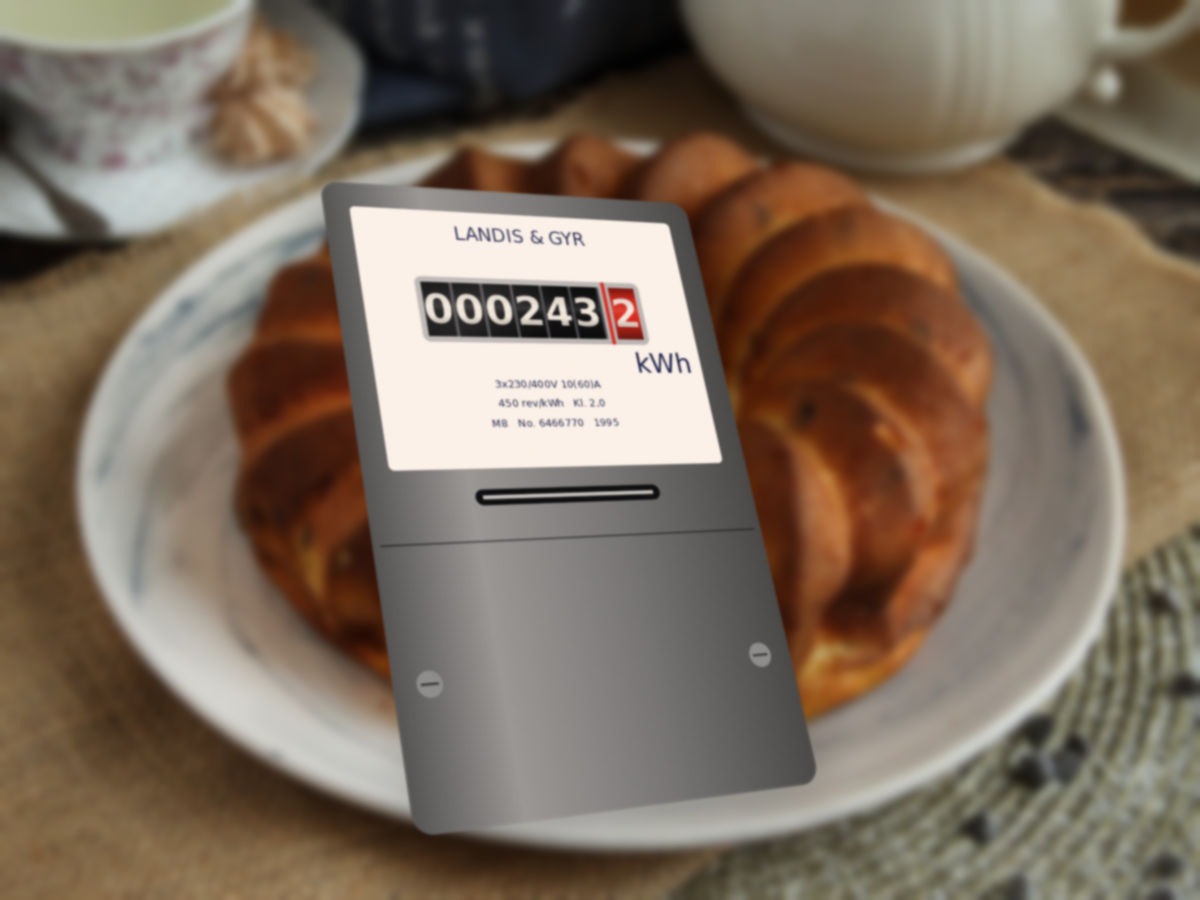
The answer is kWh 243.2
